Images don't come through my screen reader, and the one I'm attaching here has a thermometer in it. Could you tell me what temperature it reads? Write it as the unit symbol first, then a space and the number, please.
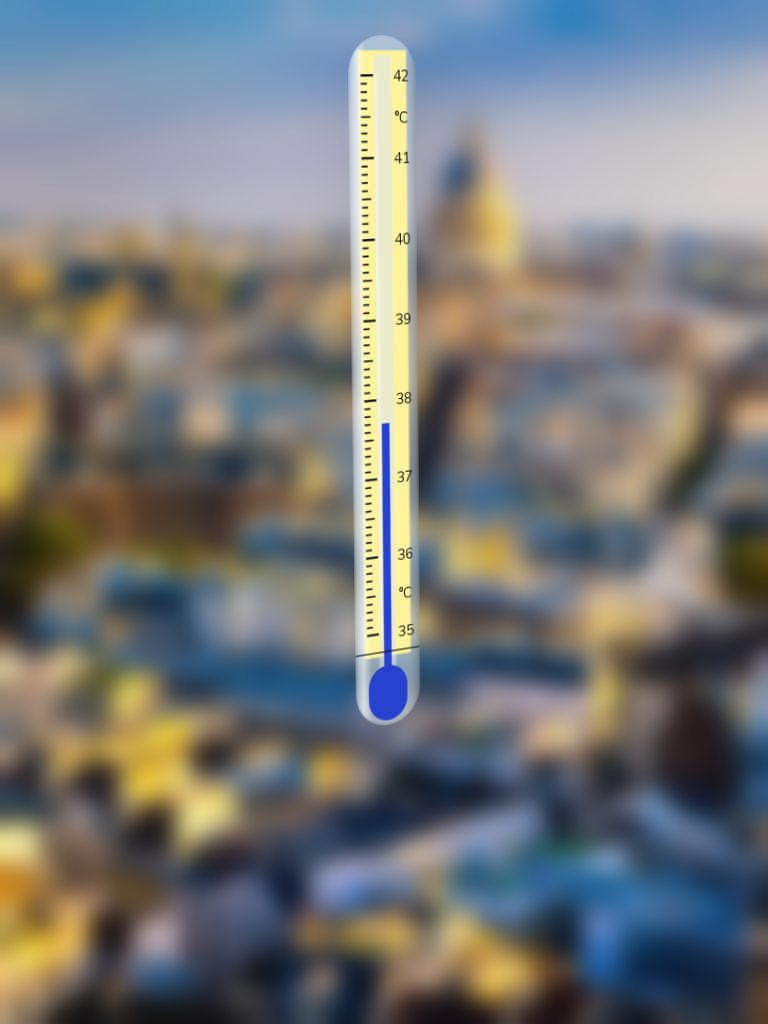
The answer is °C 37.7
